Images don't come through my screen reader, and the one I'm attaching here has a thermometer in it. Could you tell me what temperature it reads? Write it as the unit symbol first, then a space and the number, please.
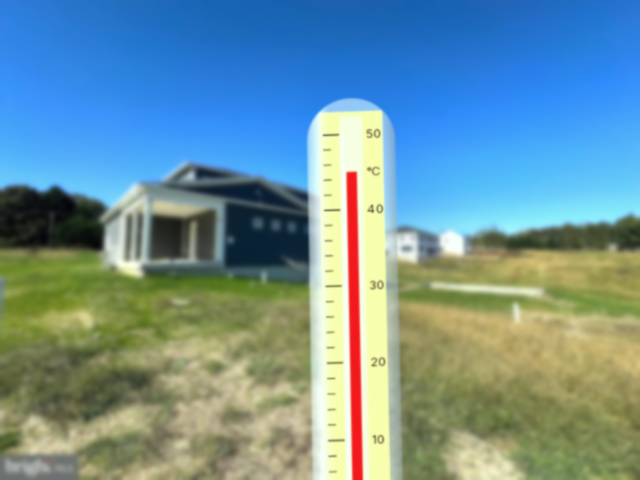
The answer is °C 45
